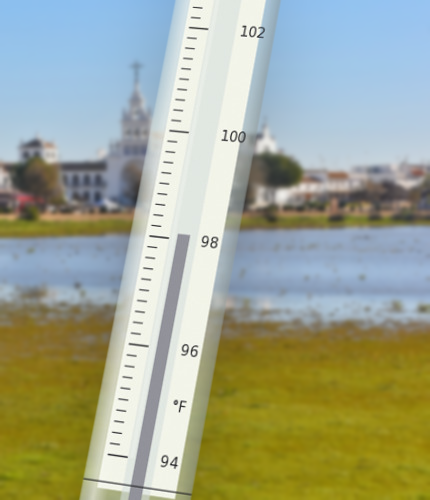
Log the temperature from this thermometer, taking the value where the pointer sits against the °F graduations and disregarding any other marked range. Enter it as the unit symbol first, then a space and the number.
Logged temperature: °F 98.1
